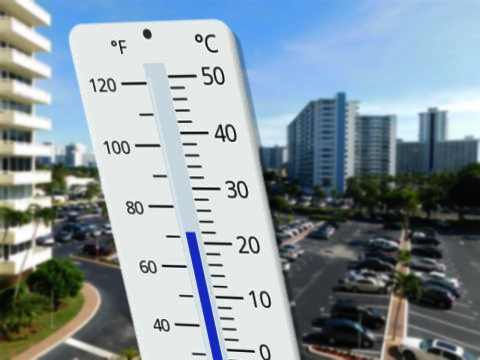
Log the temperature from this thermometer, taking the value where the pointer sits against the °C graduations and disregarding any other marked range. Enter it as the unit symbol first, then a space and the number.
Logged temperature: °C 22
